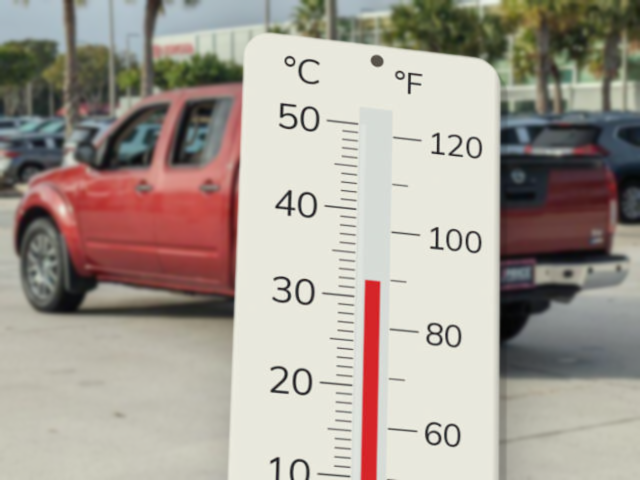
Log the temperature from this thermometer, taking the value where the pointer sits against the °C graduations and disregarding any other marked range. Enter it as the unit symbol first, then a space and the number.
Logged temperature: °C 32
